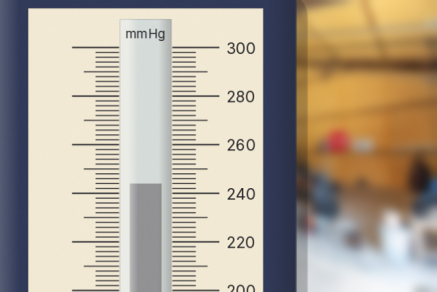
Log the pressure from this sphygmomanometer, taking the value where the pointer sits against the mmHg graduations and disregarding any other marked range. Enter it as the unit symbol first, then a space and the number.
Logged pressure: mmHg 244
